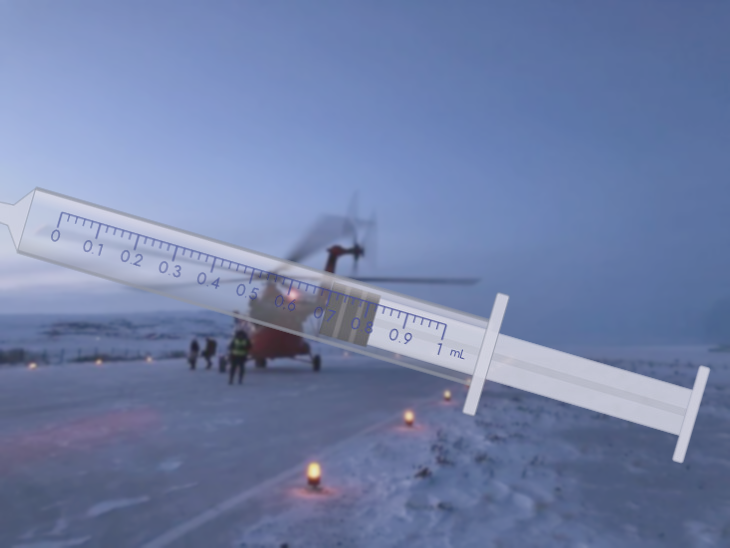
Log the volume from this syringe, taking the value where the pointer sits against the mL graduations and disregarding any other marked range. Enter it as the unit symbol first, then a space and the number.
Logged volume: mL 0.7
